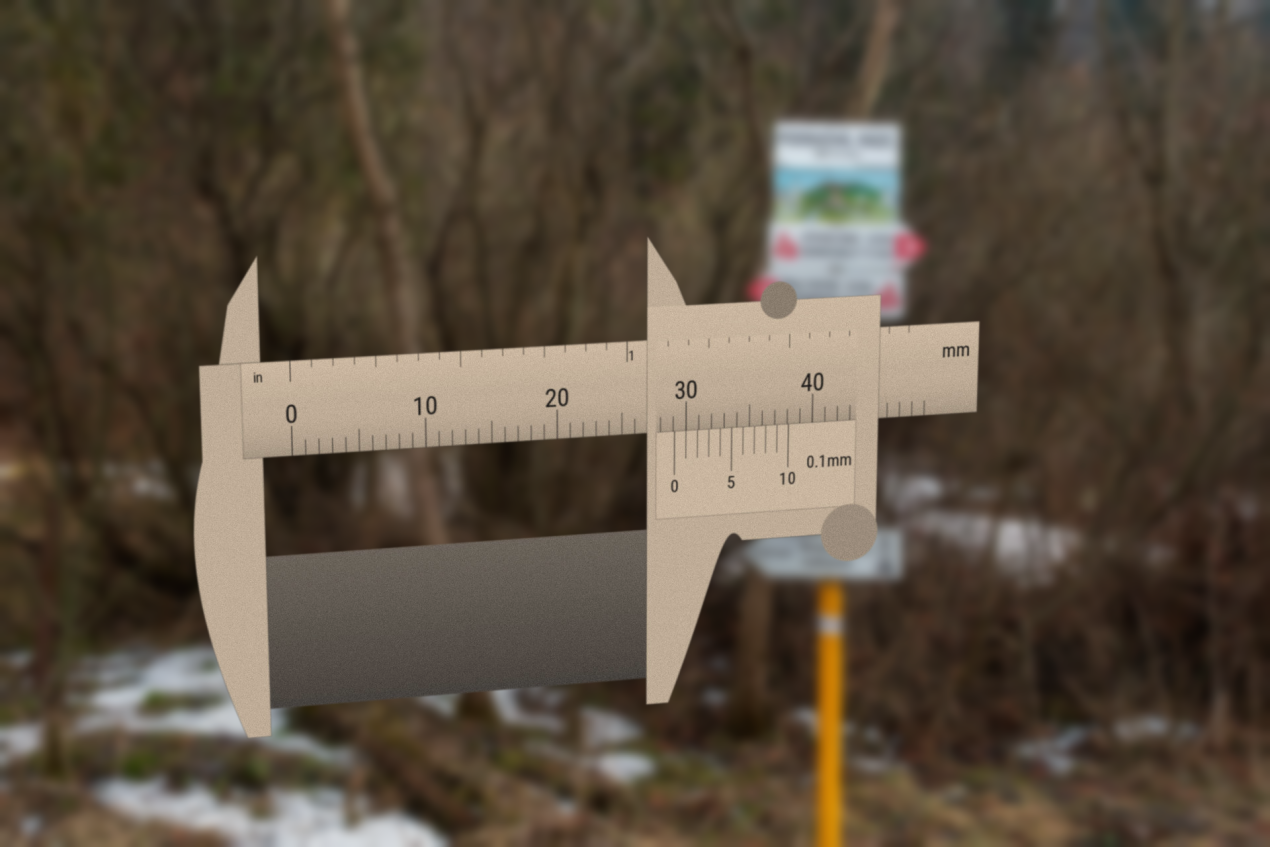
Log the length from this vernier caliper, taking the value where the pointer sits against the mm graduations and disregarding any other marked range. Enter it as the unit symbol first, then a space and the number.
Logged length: mm 29.1
